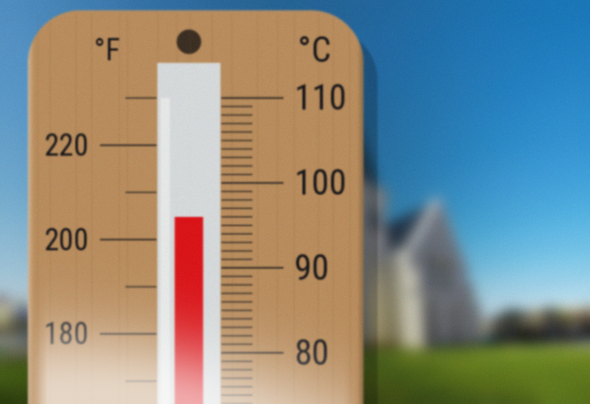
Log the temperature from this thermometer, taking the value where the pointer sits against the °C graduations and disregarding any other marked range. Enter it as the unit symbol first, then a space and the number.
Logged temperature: °C 96
